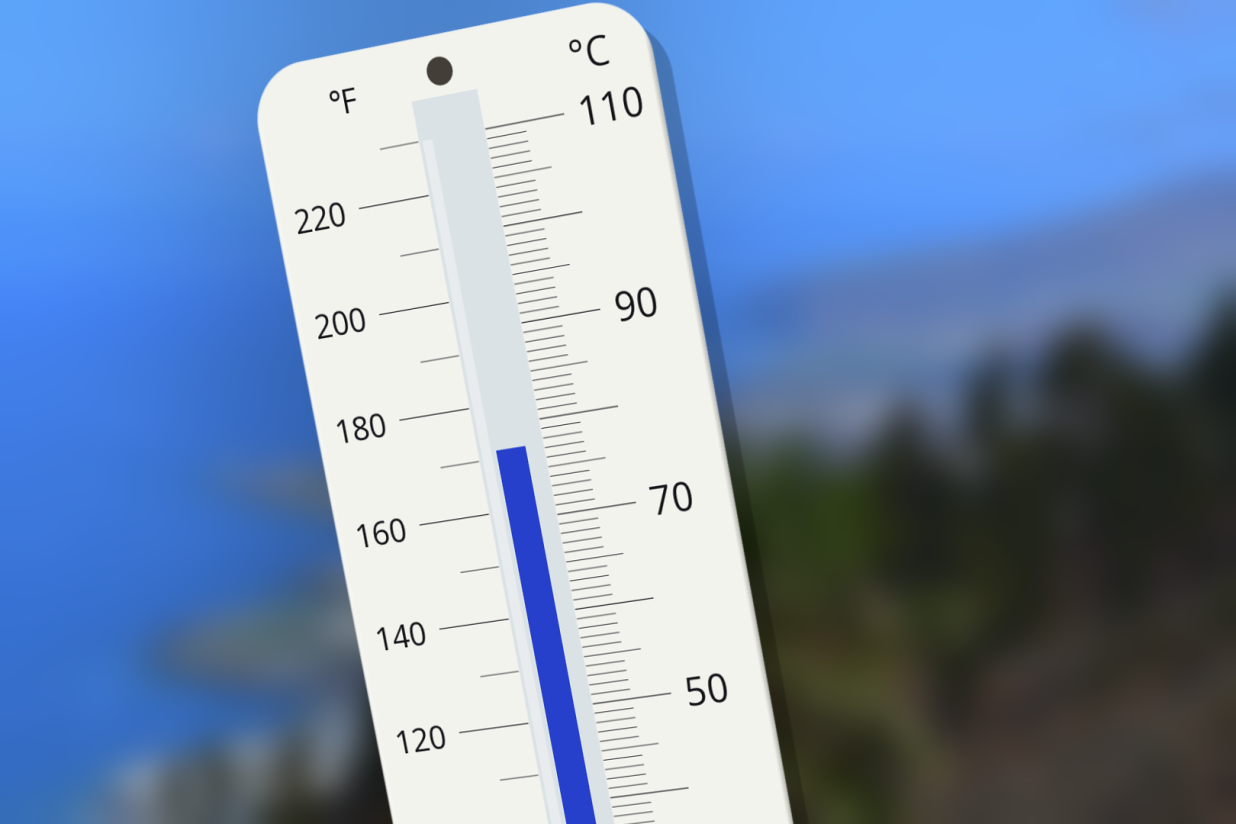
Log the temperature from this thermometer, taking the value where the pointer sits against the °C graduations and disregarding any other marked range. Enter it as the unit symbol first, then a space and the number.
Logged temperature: °C 77.5
